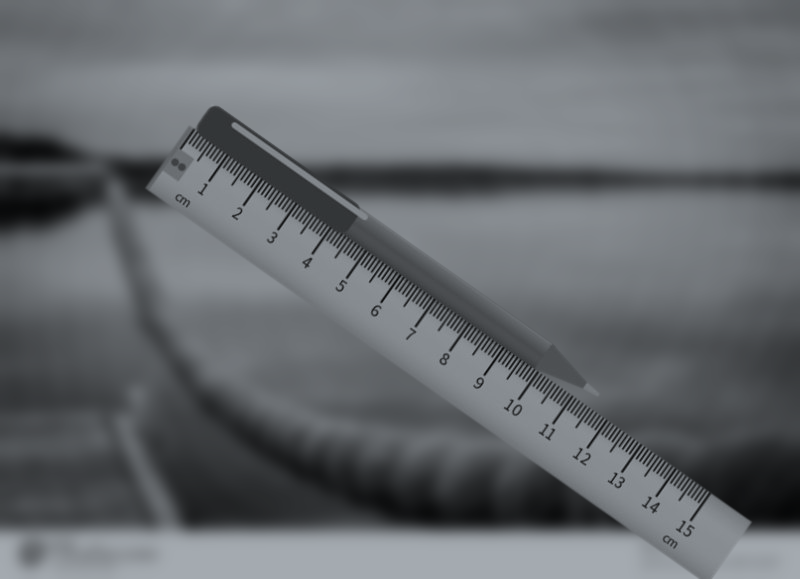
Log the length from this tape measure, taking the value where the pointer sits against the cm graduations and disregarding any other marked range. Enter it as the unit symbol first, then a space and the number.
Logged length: cm 11.5
